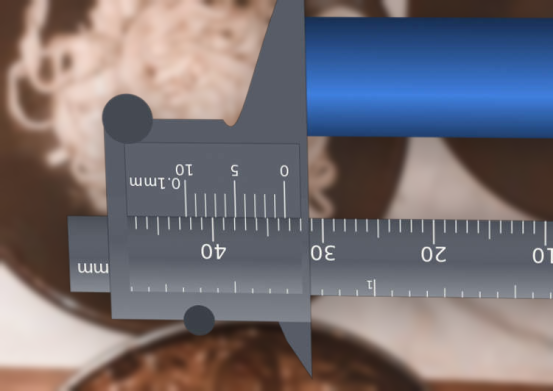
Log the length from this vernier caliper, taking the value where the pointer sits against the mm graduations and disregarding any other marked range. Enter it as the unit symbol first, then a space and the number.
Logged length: mm 33.4
